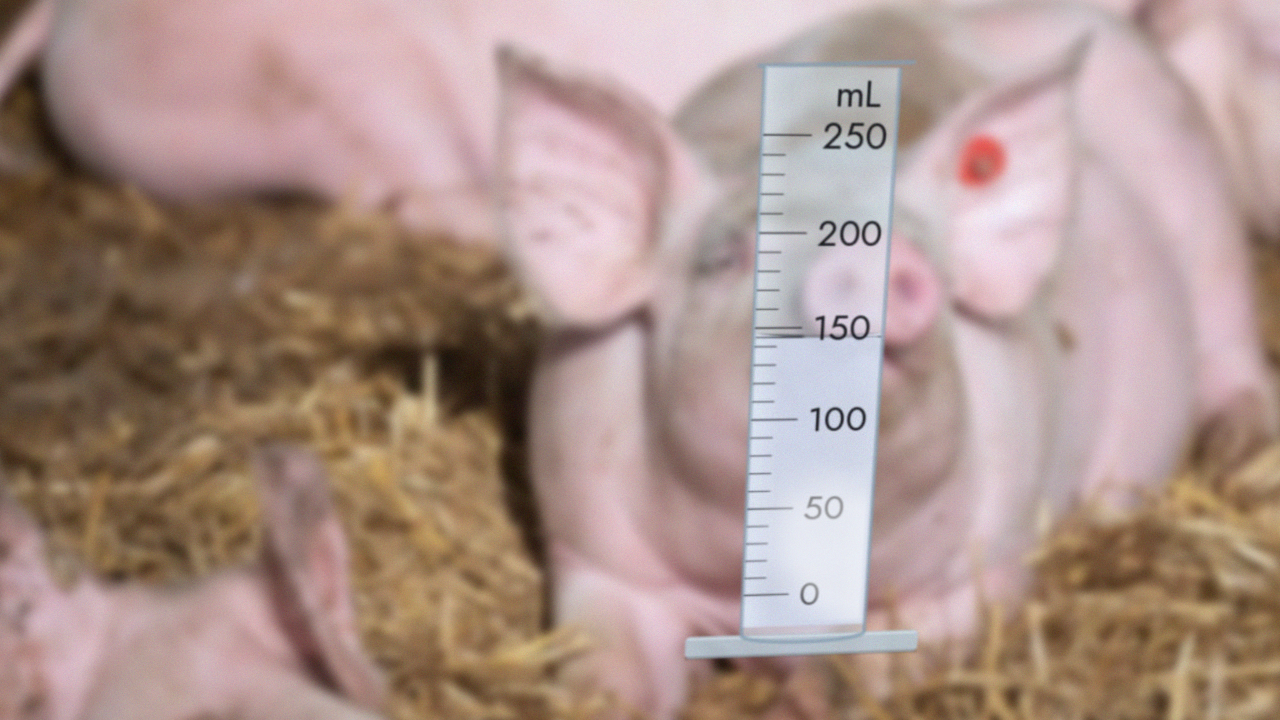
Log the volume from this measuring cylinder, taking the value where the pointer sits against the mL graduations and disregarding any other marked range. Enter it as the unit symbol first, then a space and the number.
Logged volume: mL 145
